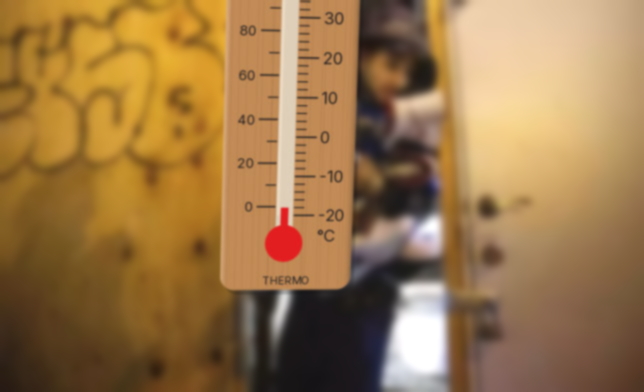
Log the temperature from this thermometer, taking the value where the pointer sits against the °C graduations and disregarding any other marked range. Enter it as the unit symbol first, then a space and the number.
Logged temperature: °C -18
